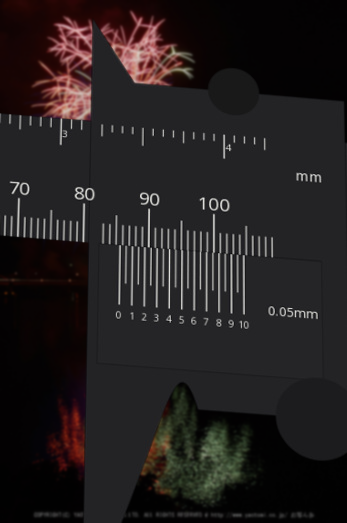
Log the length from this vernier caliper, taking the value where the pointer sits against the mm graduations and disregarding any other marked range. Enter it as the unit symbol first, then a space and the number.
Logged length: mm 85.6
